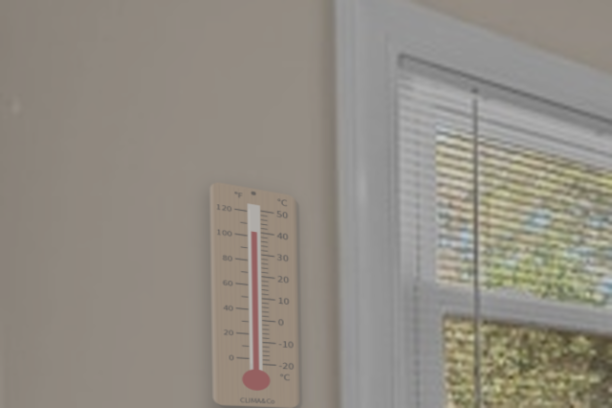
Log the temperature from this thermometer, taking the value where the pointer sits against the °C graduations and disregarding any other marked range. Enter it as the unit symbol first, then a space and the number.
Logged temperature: °C 40
